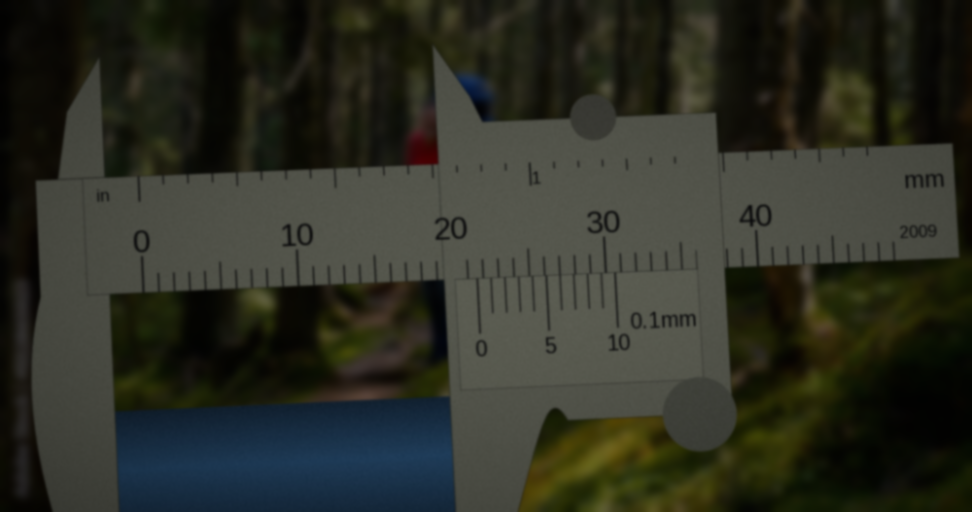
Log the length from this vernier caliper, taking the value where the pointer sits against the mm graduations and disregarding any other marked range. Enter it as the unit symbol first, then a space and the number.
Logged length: mm 21.6
